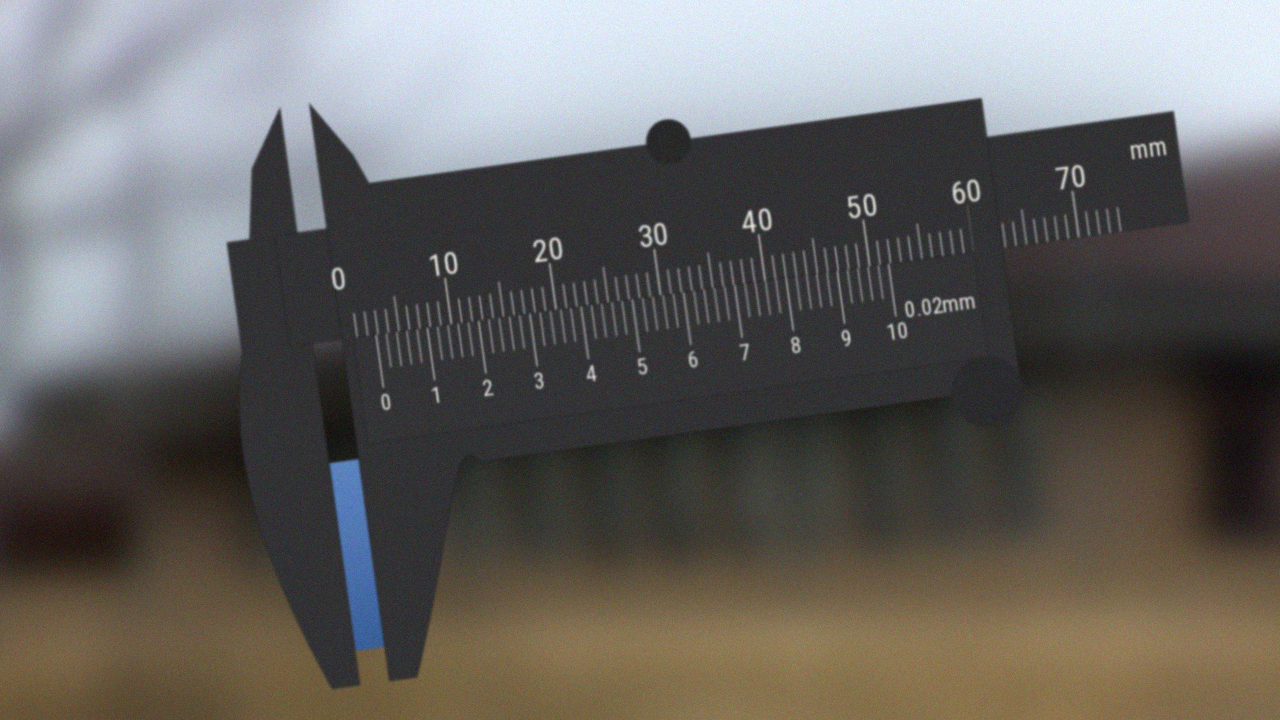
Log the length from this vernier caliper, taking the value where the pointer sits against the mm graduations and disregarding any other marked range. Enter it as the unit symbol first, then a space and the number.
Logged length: mm 2.8
